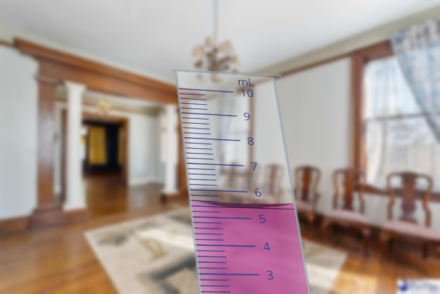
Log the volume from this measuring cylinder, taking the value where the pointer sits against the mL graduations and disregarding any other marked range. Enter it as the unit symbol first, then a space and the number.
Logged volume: mL 5.4
